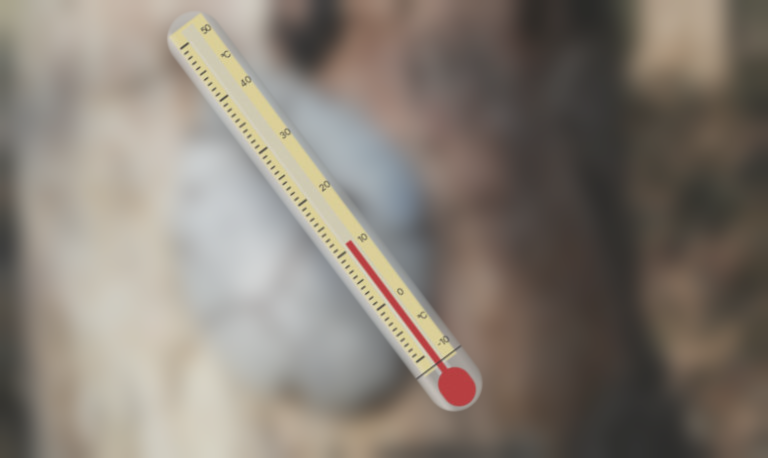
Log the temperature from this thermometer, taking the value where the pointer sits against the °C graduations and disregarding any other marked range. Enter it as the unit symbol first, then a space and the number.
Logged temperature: °C 11
